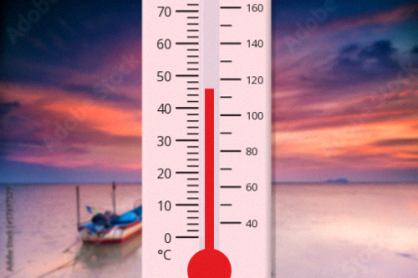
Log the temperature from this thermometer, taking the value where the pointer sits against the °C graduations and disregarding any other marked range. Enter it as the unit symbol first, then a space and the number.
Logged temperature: °C 46
